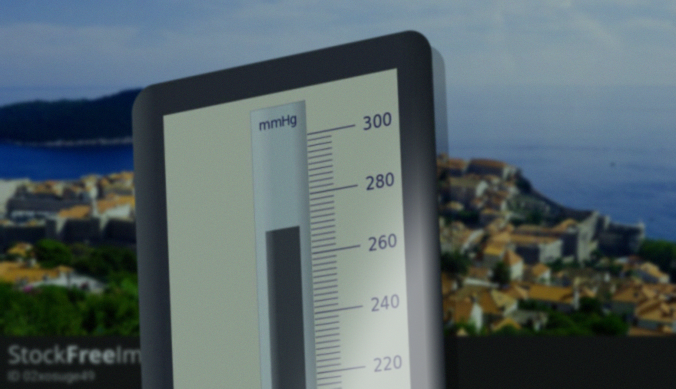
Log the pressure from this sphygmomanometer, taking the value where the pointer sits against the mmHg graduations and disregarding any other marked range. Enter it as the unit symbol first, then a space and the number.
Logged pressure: mmHg 270
